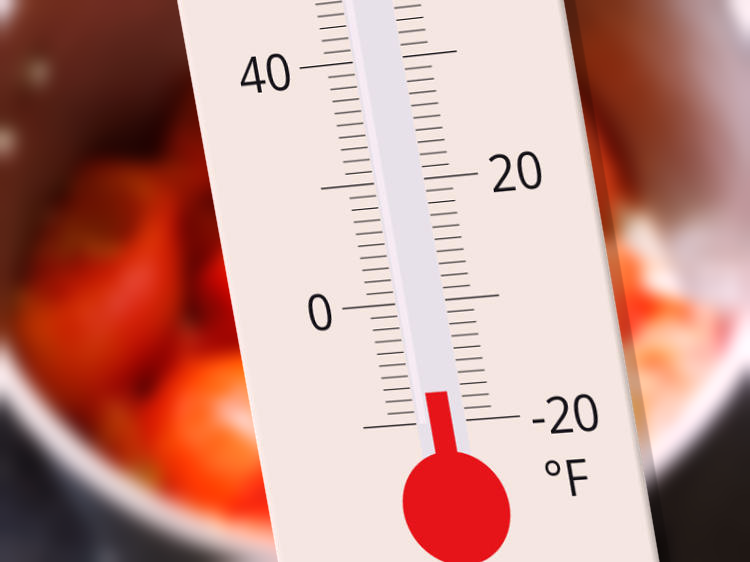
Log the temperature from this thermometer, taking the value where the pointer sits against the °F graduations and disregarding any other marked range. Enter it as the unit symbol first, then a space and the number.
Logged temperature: °F -15
